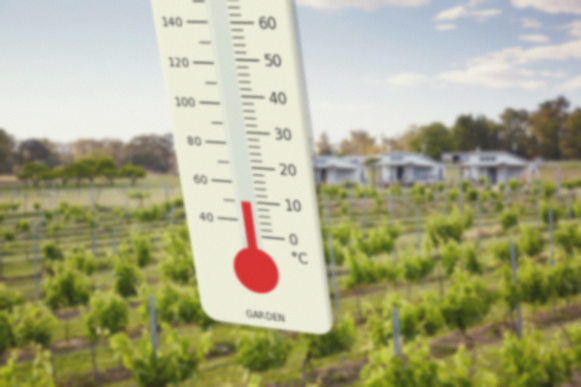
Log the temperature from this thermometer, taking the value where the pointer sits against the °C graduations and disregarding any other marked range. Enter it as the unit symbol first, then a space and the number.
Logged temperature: °C 10
